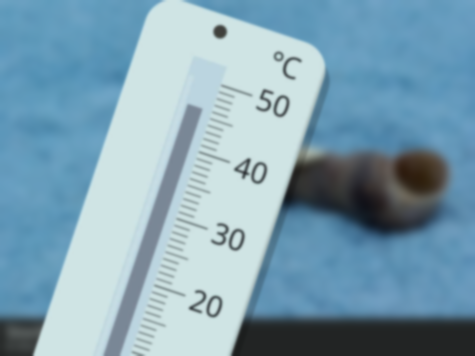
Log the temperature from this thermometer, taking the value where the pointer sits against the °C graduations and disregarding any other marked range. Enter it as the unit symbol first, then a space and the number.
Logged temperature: °C 46
